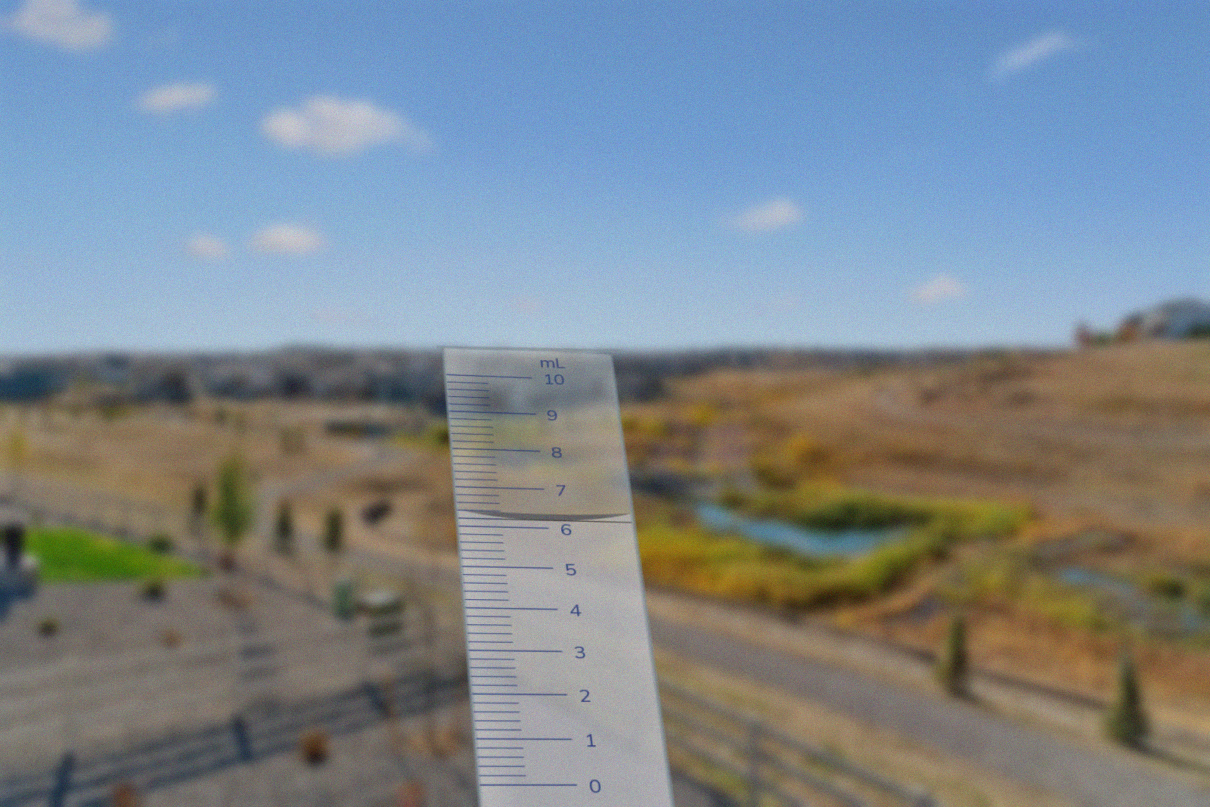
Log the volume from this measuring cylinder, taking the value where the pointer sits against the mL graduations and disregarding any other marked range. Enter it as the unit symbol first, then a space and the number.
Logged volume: mL 6.2
